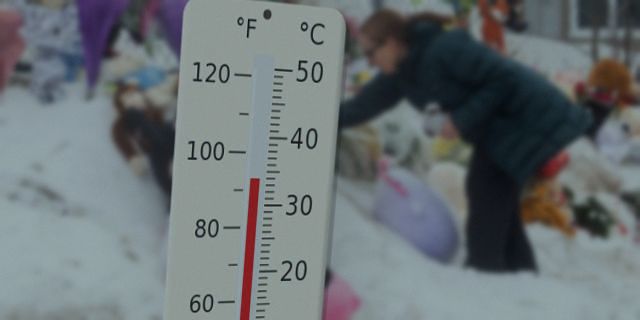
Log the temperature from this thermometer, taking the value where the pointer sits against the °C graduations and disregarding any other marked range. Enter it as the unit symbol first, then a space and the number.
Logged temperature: °C 34
